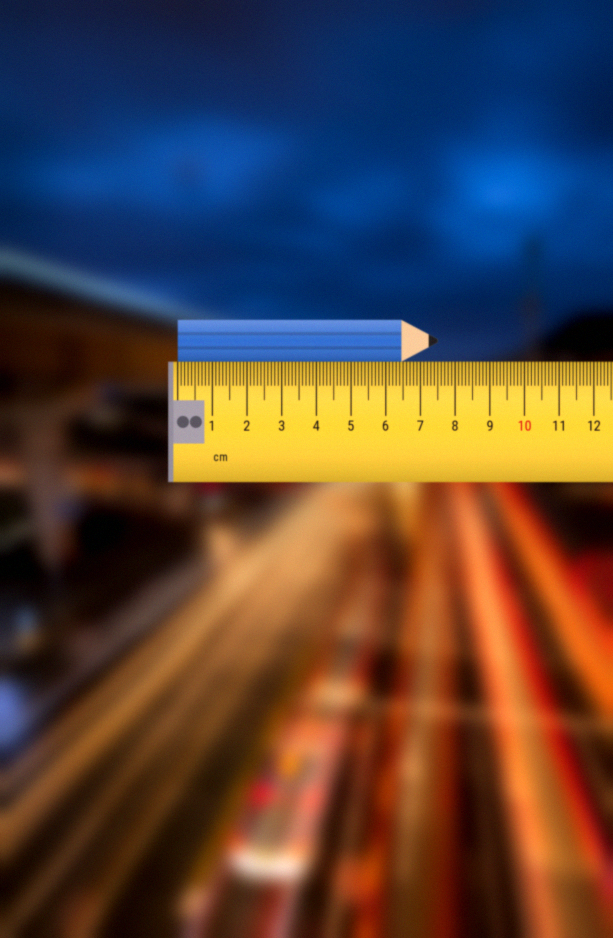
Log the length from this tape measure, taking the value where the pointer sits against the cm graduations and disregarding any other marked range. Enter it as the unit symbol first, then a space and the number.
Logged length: cm 7.5
